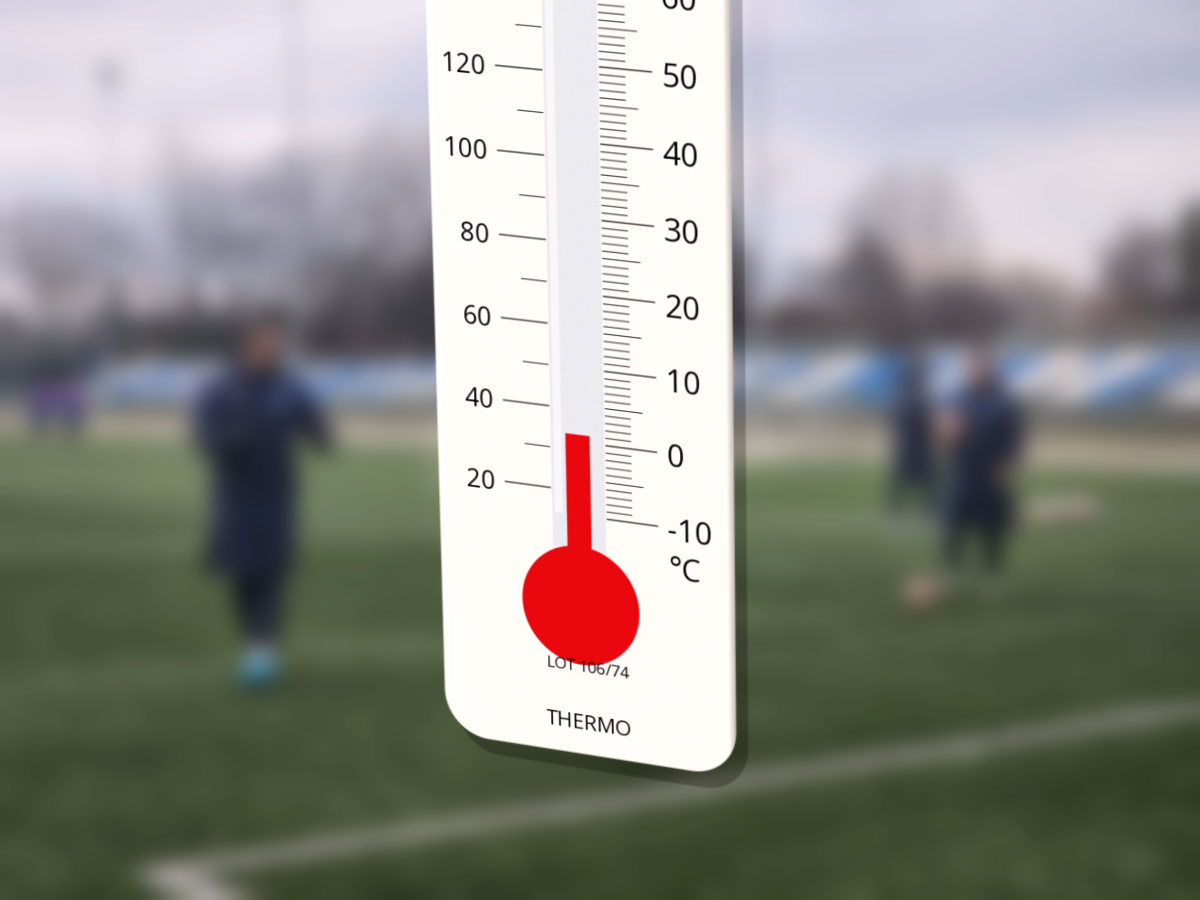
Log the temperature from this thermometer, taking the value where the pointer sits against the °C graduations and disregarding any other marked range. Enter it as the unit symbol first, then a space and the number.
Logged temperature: °C 1
